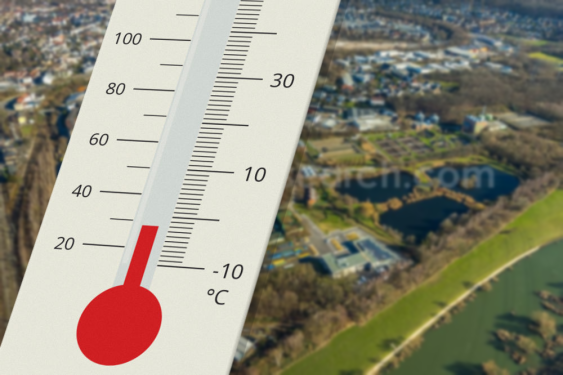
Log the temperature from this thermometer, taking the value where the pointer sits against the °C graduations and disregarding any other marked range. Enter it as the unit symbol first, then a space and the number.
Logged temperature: °C -2
